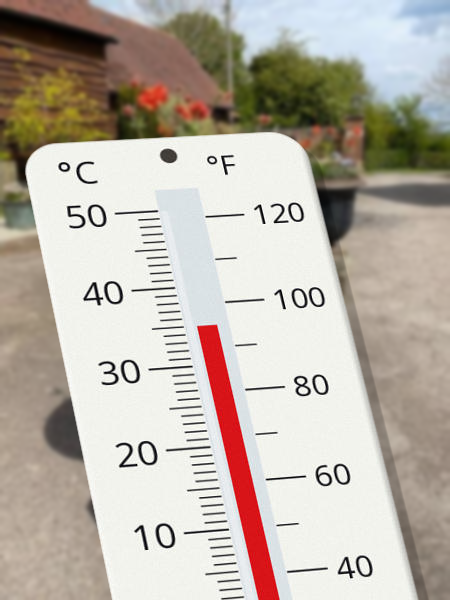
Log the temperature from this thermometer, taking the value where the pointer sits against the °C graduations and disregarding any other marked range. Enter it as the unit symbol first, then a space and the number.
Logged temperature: °C 35
